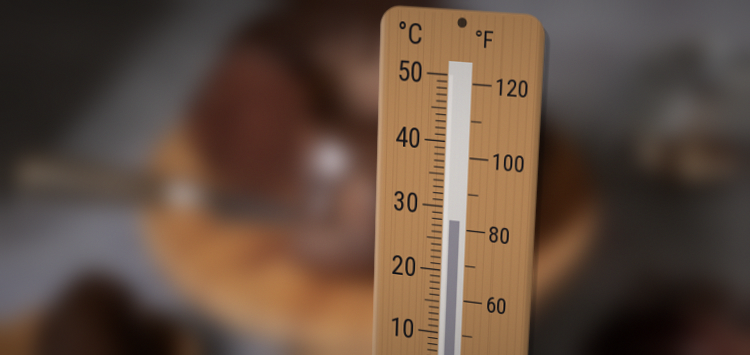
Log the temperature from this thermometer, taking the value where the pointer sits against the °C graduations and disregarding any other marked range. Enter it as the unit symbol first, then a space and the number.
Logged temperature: °C 28
